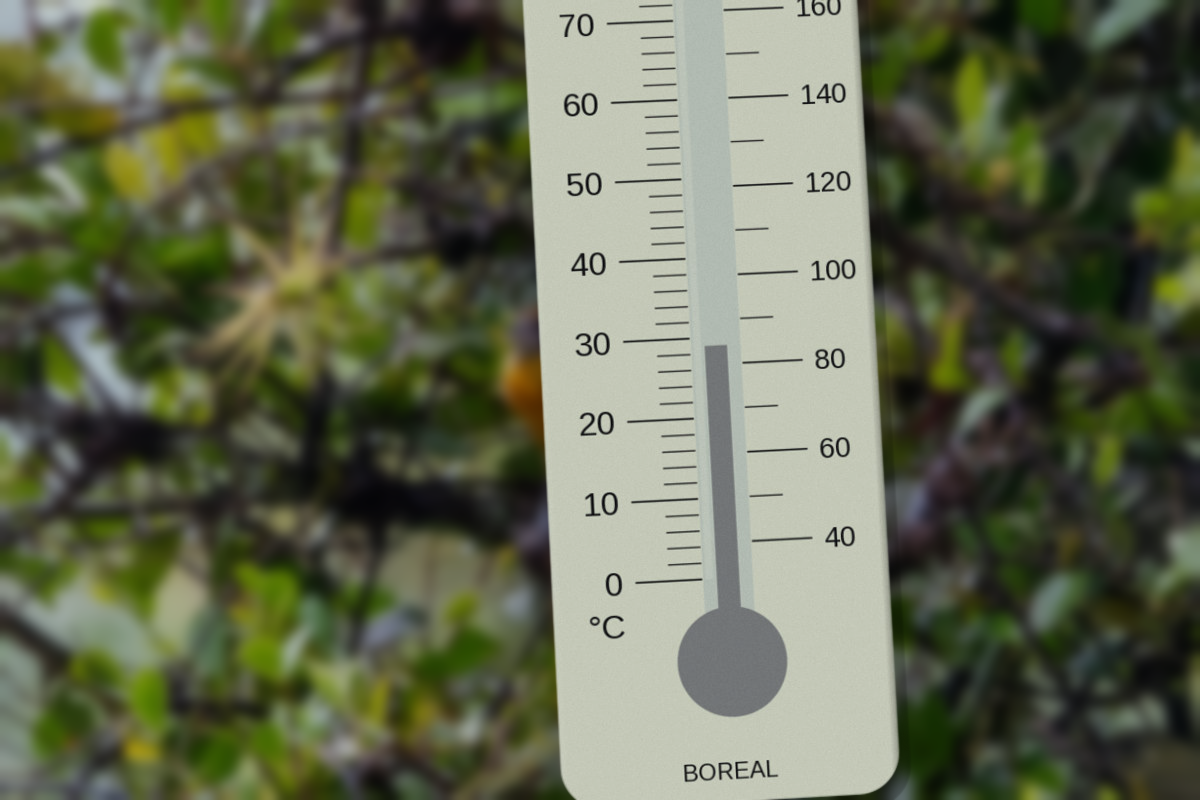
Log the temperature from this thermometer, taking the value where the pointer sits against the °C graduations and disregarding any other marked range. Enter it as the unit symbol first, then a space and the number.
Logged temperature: °C 29
